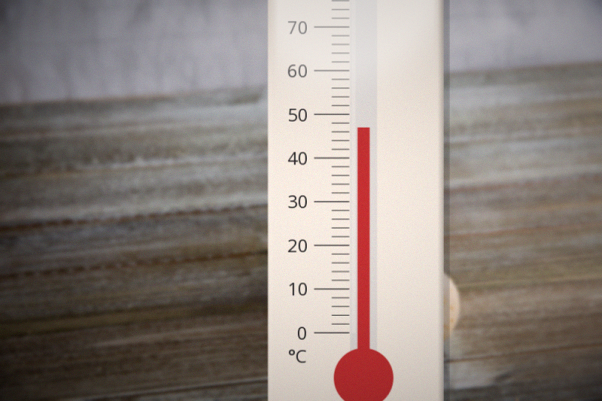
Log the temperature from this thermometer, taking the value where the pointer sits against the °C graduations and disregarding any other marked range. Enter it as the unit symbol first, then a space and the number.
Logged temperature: °C 47
